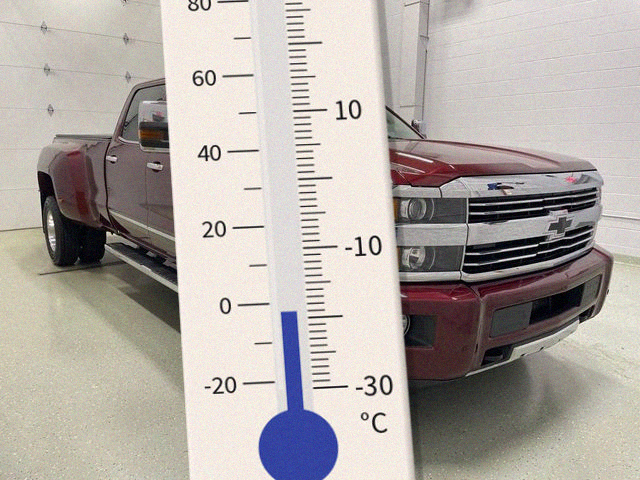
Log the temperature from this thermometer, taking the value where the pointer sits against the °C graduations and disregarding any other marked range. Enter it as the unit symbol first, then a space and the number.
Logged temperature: °C -19
